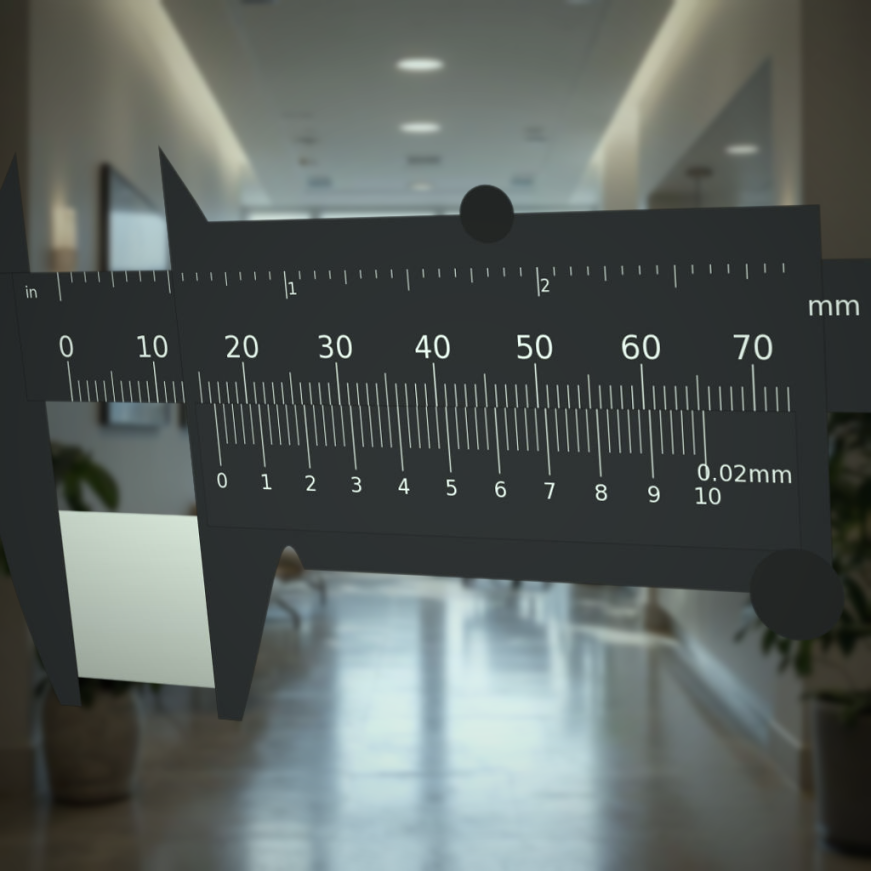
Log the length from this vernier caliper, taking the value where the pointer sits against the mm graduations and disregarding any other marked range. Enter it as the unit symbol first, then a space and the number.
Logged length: mm 16.4
